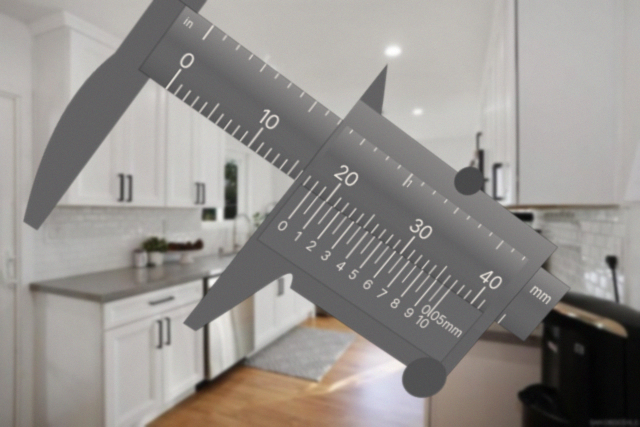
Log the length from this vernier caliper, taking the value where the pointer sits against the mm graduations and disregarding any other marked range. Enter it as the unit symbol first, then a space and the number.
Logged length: mm 18.0
